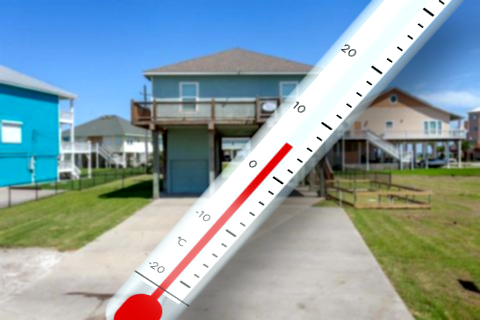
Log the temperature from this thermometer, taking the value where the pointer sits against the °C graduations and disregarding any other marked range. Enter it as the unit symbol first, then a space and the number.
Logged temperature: °C 5
